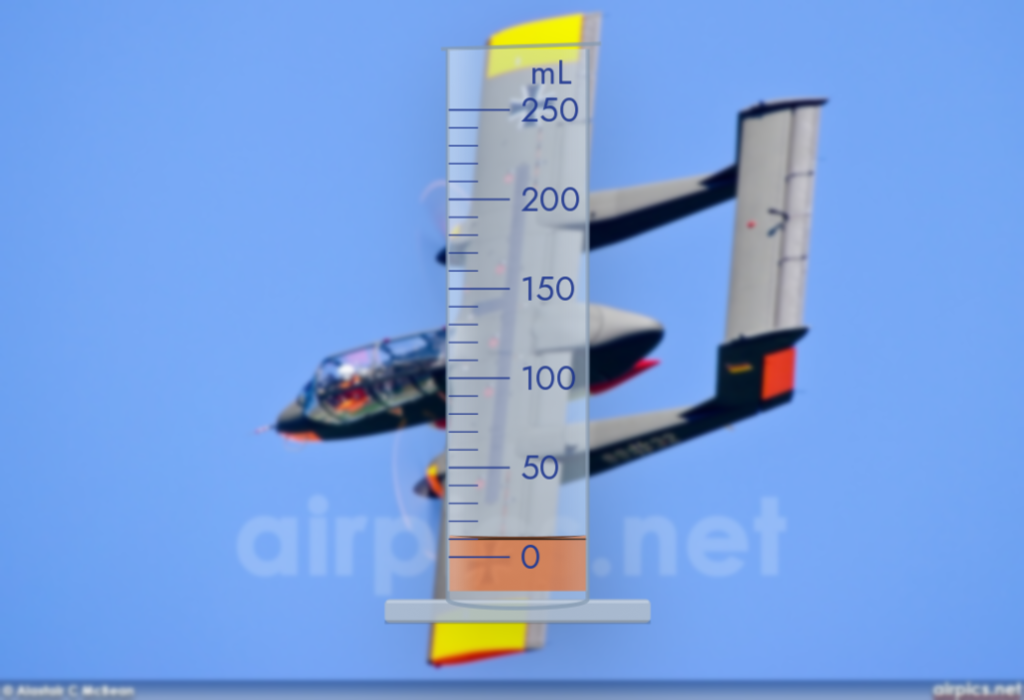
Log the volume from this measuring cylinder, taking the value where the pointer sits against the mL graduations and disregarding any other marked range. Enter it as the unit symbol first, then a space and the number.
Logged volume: mL 10
